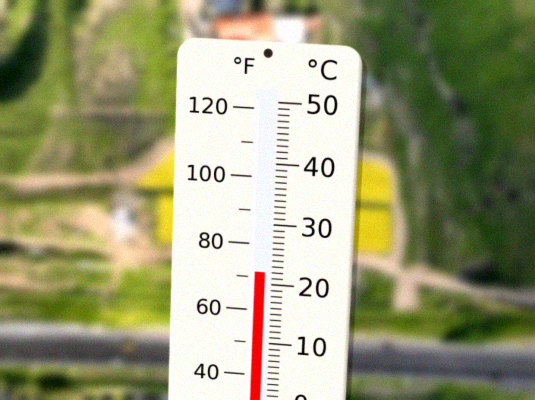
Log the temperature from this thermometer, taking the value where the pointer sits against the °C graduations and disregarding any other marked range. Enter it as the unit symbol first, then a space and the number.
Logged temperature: °C 22
